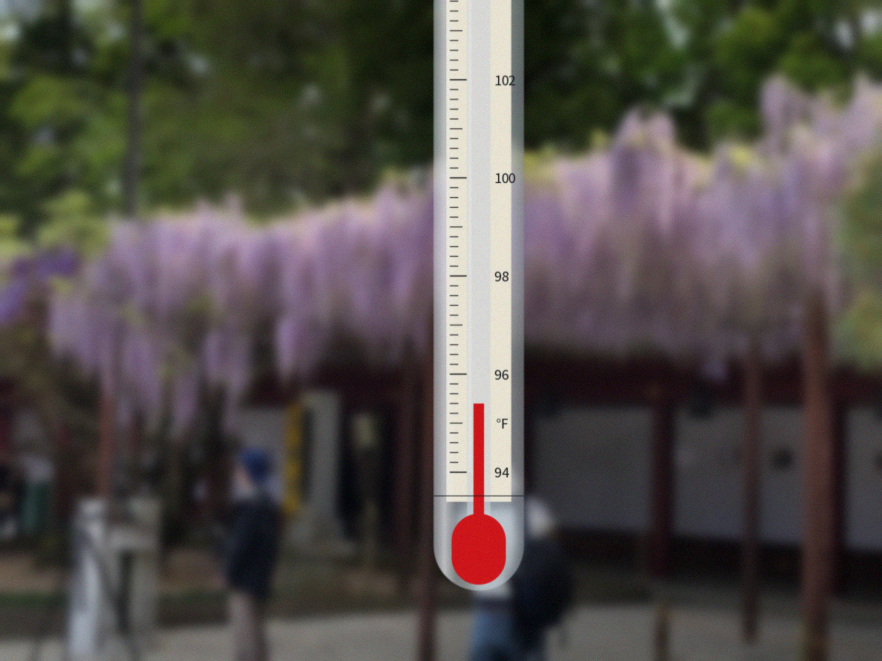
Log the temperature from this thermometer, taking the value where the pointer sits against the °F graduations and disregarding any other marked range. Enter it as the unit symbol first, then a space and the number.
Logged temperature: °F 95.4
